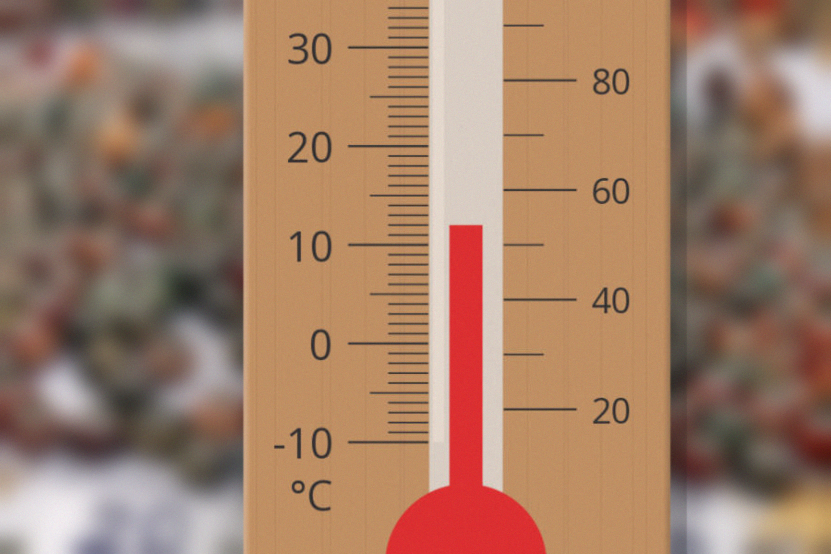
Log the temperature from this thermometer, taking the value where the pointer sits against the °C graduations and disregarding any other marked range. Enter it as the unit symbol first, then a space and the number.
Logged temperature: °C 12
